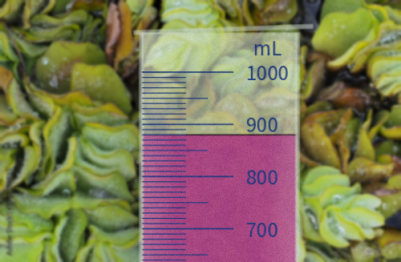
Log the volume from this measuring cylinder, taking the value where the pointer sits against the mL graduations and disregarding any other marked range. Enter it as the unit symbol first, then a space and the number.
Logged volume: mL 880
